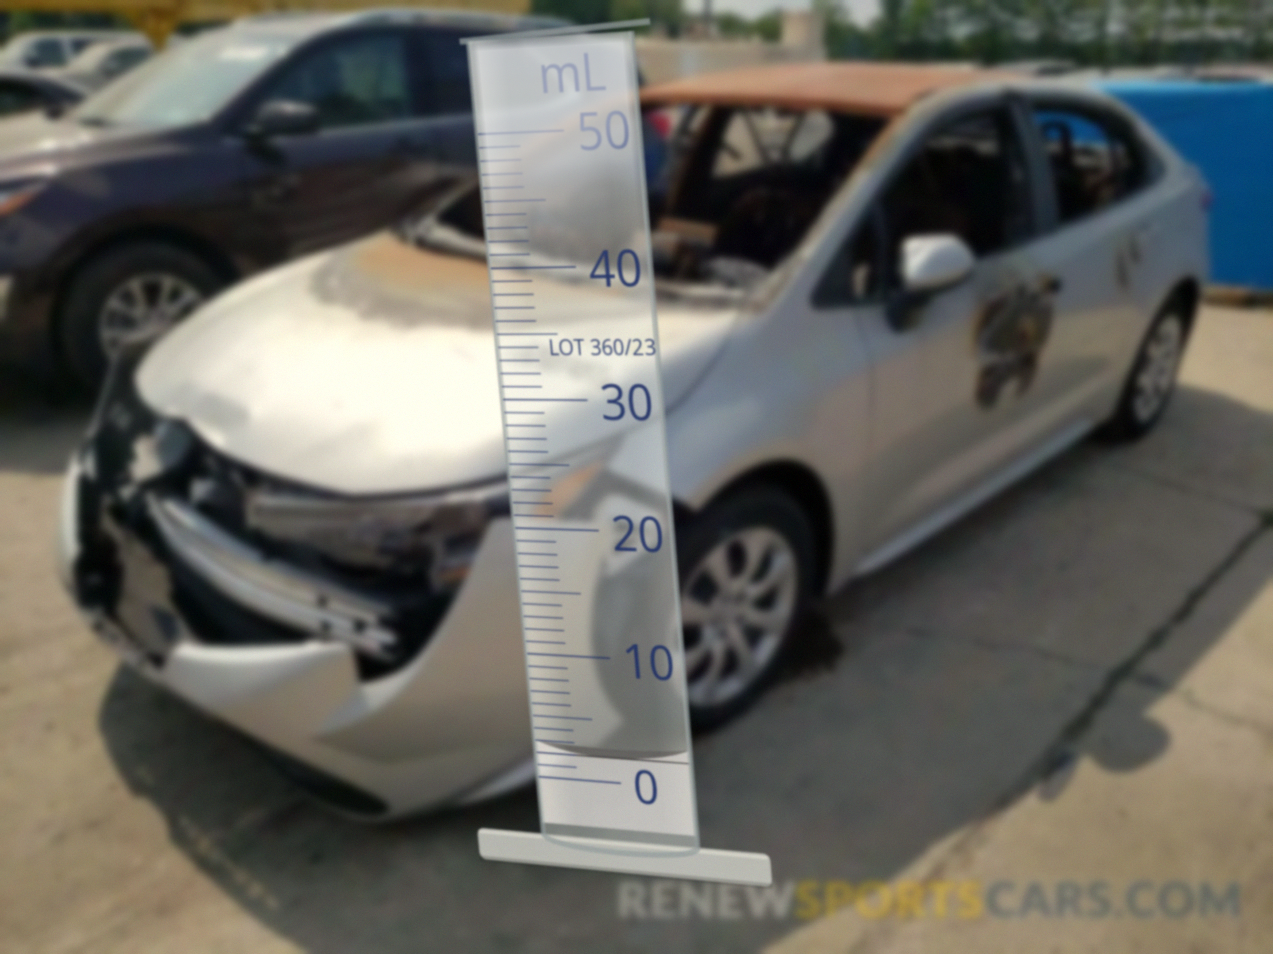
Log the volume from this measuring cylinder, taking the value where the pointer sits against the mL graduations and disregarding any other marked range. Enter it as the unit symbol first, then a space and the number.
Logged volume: mL 2
